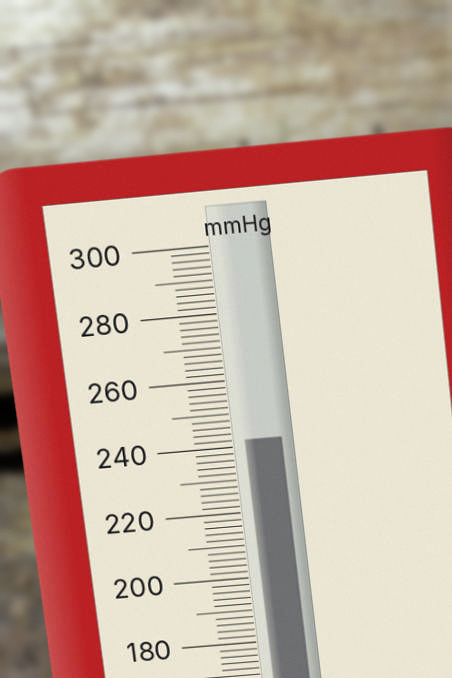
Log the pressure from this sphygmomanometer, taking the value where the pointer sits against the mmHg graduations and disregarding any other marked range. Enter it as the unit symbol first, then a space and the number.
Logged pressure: mmHg 242
